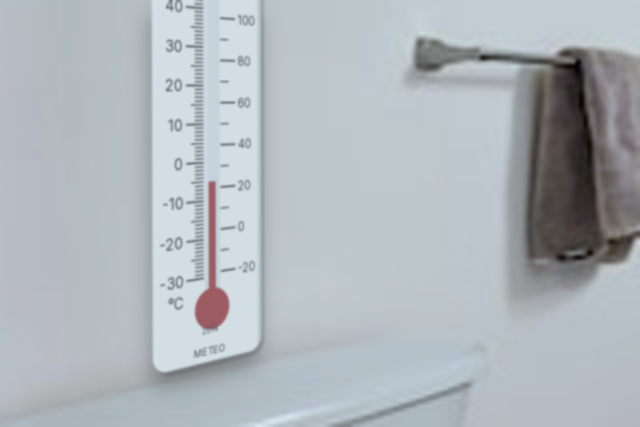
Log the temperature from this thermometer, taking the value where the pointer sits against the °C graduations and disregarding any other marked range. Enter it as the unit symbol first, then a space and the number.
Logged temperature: °C -5
